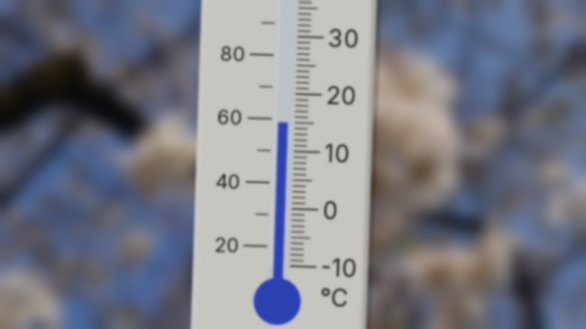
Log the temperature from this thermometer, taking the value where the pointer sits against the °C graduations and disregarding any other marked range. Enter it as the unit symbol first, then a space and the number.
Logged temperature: °C 15
